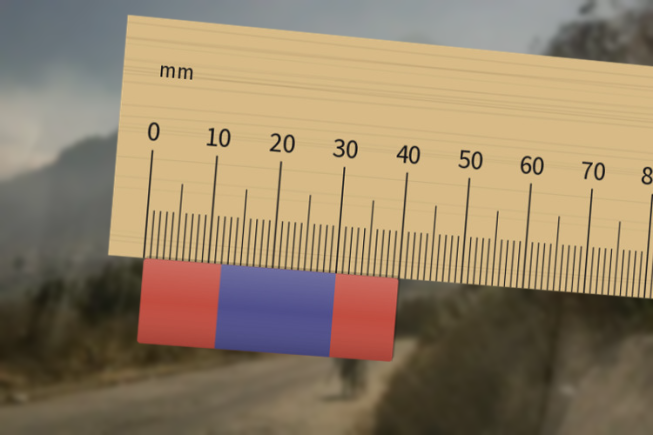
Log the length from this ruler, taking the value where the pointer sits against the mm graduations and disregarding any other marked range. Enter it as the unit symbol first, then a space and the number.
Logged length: mm 40
